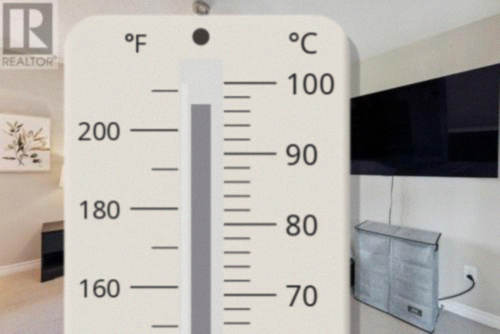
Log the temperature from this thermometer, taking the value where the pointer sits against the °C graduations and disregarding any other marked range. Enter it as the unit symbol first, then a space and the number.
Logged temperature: °C 97
